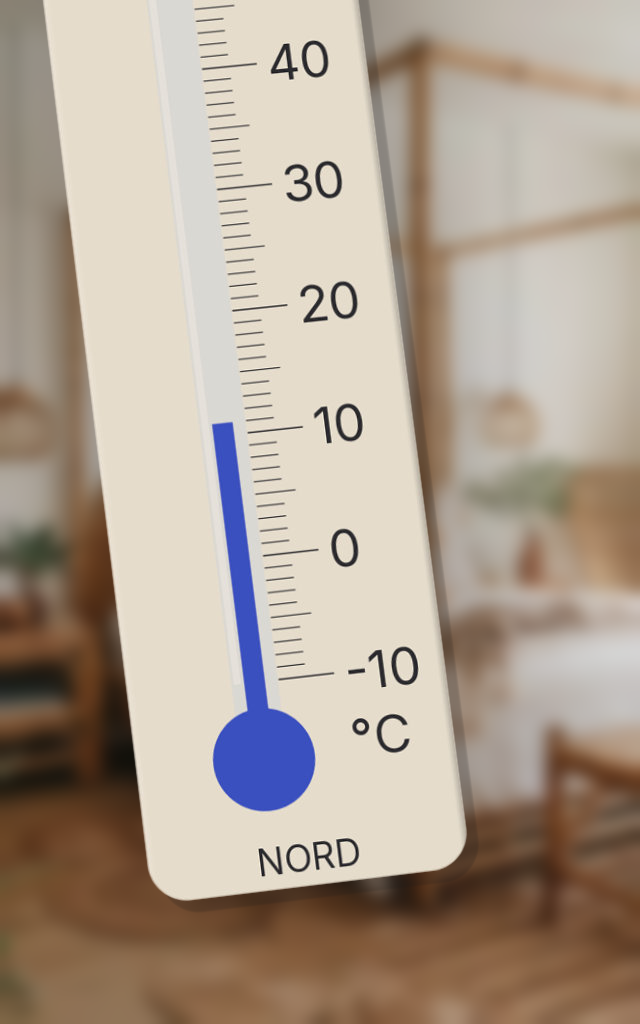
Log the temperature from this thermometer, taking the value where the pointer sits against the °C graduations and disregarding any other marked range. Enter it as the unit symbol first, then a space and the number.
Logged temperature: °C 11
